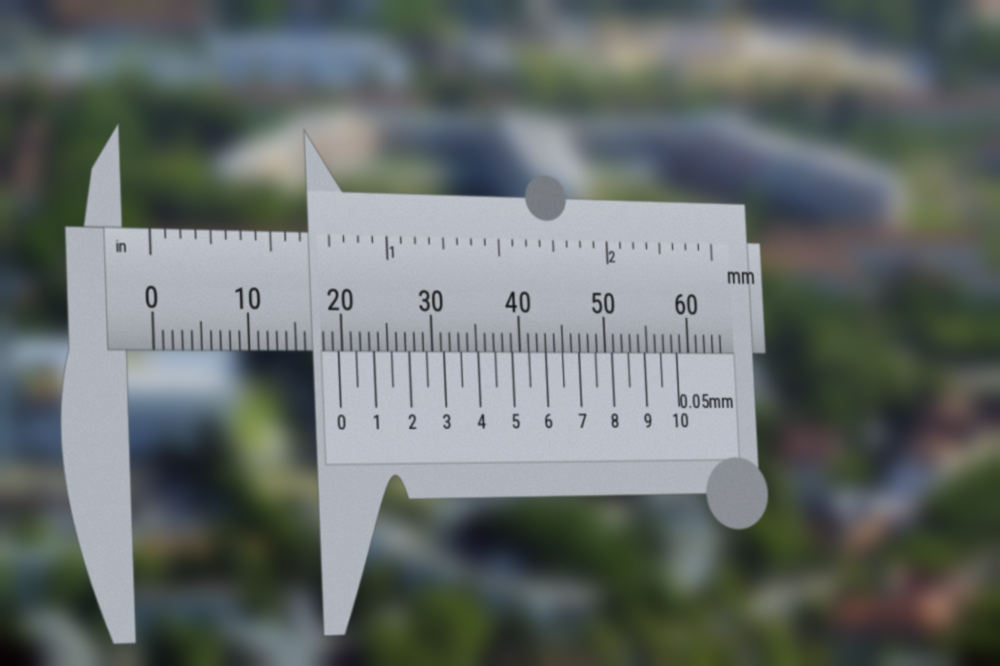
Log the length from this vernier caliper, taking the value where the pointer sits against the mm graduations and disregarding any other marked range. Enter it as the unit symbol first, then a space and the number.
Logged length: mm 19.6
